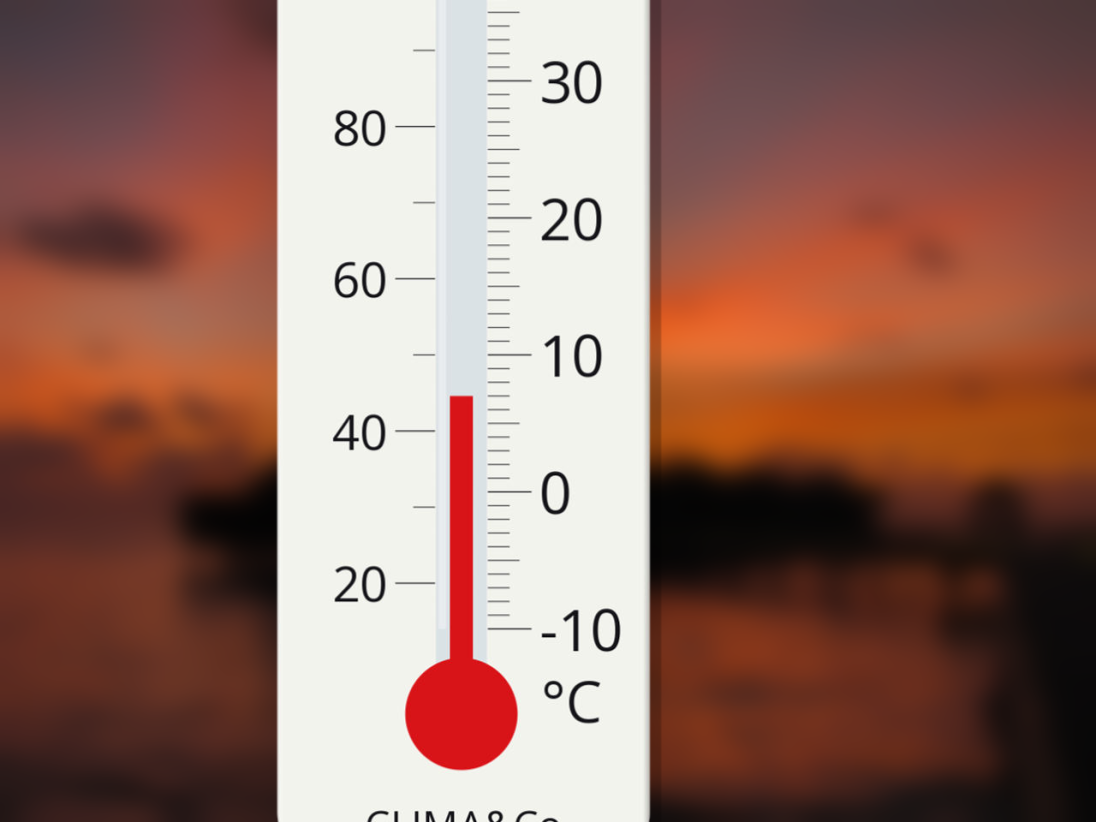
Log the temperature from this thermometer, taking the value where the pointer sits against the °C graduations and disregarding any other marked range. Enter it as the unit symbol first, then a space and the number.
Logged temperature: °C 7
